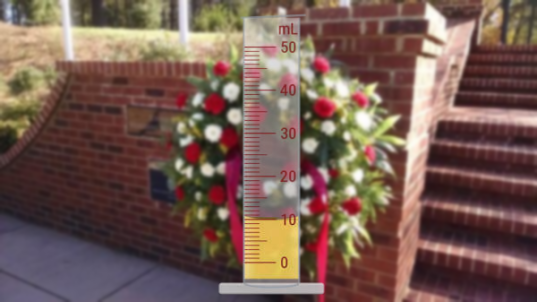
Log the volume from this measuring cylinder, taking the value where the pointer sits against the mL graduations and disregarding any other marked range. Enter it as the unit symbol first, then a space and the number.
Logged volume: mL 10
